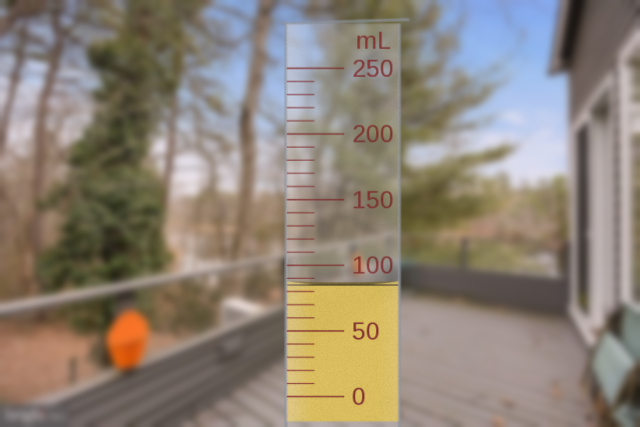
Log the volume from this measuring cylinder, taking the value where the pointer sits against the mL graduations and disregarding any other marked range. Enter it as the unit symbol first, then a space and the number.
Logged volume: mL 85
